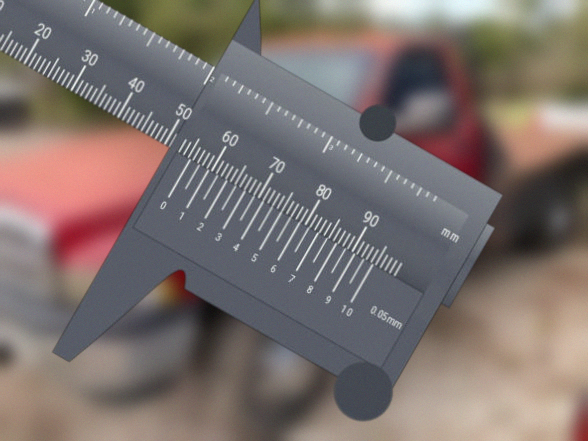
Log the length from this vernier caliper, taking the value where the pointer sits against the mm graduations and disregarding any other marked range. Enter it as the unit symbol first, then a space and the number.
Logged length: mm 55.5
